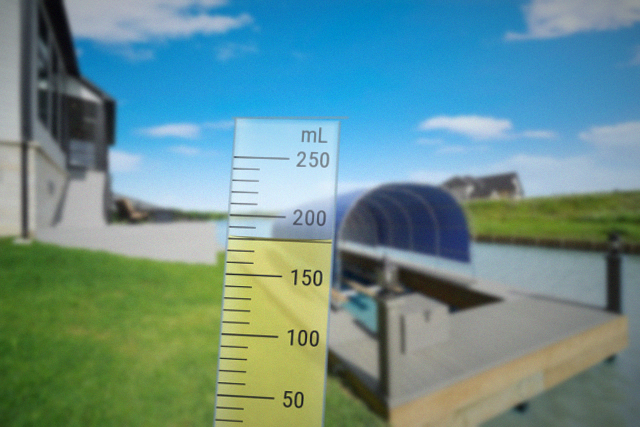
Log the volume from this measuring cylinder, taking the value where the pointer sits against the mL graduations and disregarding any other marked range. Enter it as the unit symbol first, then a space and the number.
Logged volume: mL 180
